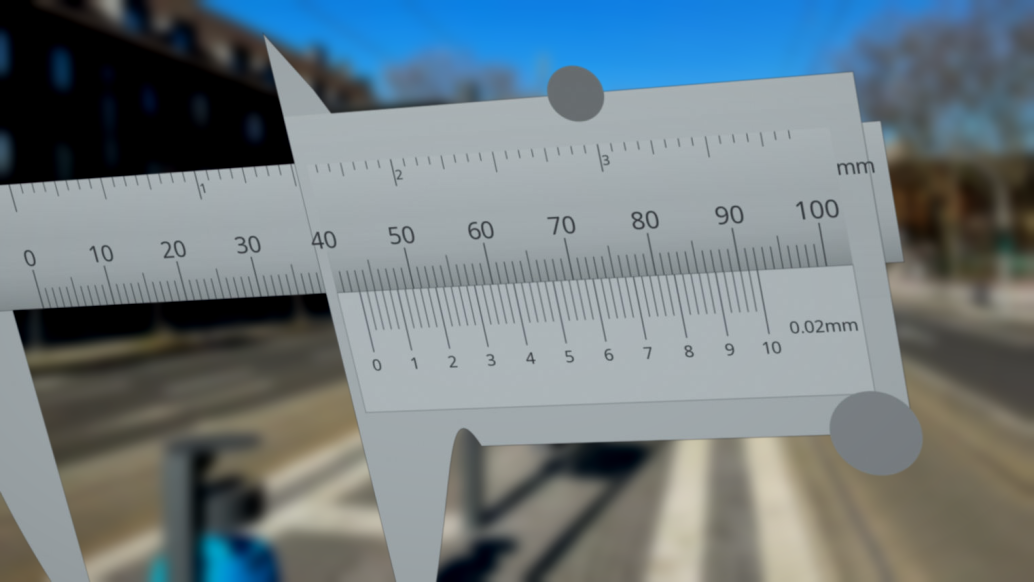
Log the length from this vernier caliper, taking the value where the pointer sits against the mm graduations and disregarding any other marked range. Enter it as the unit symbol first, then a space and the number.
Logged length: mm 43.0
